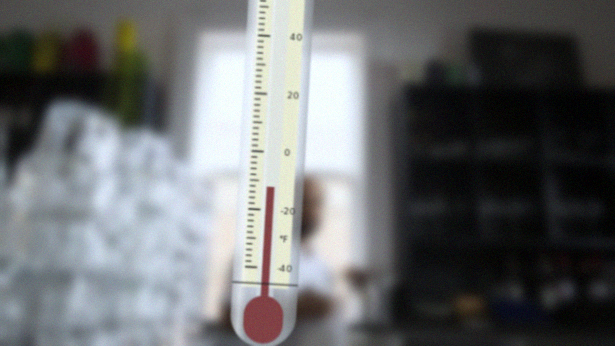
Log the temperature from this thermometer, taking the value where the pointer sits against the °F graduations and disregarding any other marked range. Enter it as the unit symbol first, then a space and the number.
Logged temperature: °F -12
